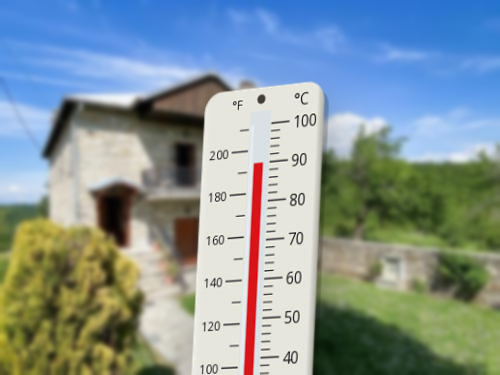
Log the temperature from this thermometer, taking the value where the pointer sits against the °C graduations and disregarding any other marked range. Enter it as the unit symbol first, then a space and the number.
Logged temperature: °C 90
